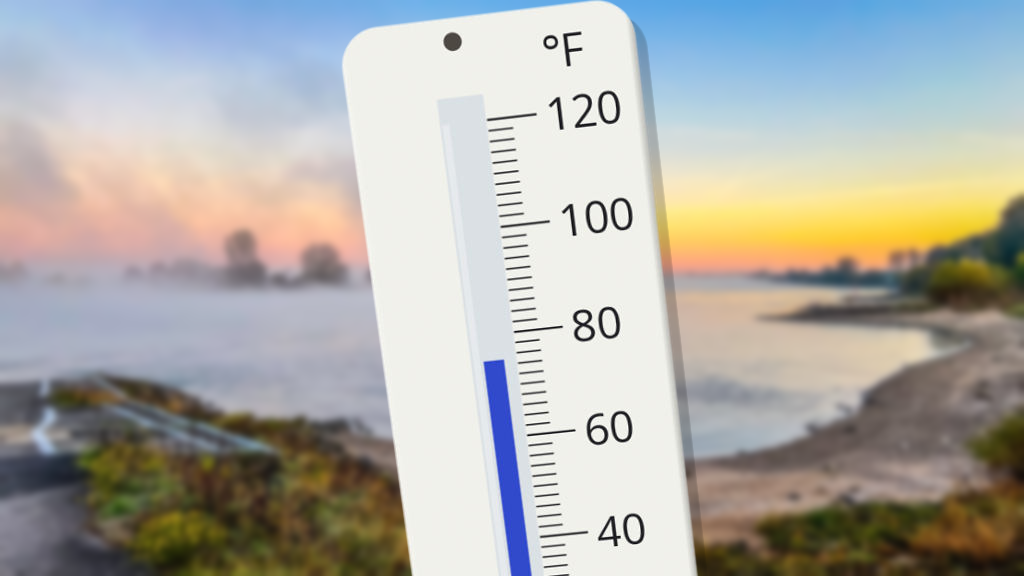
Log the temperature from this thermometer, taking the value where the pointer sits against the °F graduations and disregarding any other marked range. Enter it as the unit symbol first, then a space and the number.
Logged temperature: °F 75
